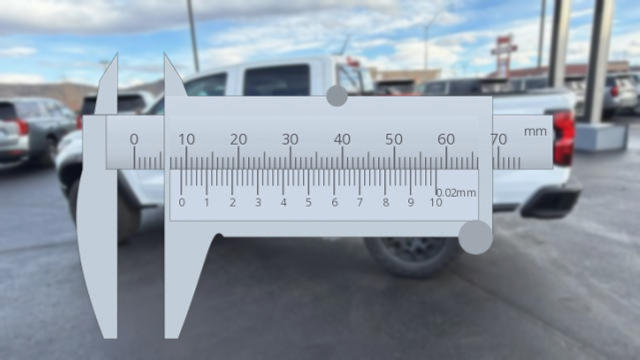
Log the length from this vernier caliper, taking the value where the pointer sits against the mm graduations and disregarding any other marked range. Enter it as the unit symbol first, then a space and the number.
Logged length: mm 9.0
